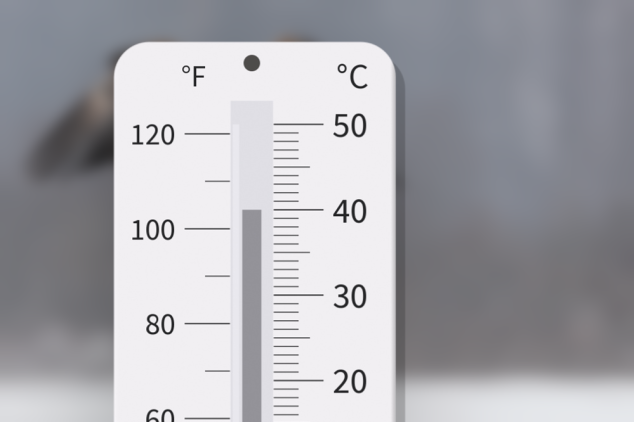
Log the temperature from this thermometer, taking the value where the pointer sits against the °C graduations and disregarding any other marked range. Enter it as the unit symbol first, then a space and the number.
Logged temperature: °C 40
